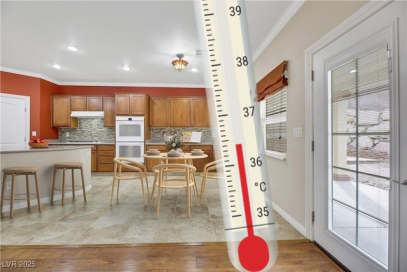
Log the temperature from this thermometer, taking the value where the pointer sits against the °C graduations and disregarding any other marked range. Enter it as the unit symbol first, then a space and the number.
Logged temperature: °C 36.4
